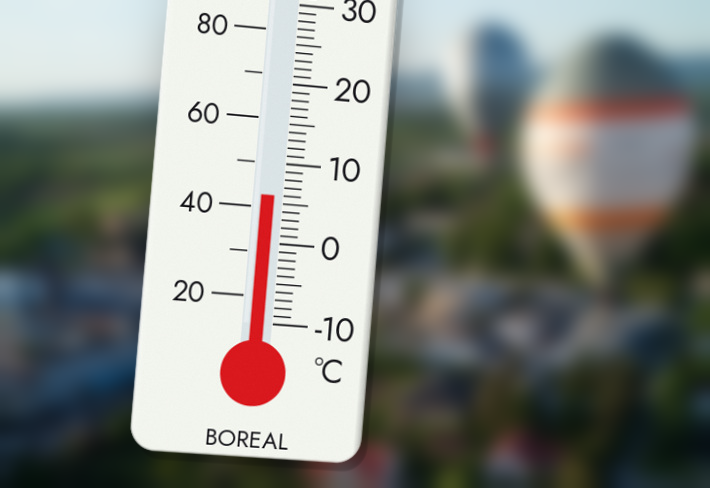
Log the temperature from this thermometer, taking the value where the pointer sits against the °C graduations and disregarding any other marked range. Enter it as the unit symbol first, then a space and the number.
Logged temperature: °C 6
